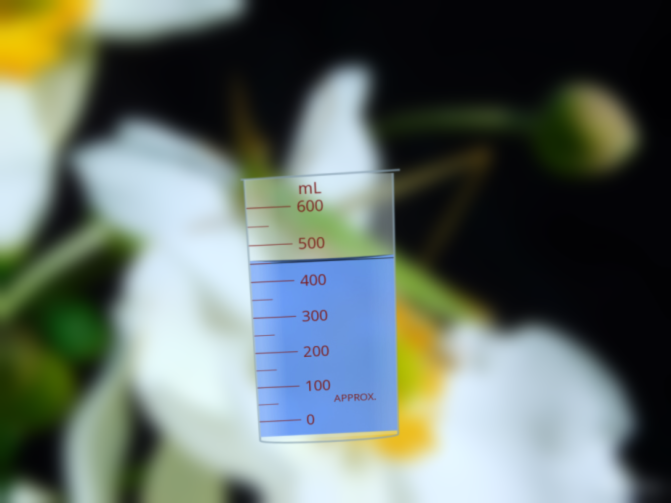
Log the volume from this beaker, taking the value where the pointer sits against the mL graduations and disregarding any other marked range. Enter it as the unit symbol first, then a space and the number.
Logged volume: mL 450
